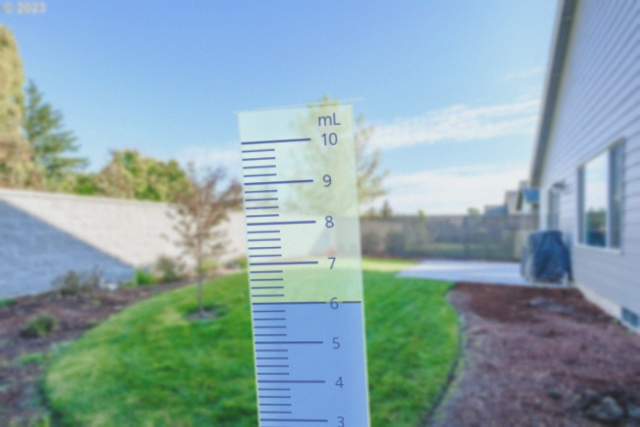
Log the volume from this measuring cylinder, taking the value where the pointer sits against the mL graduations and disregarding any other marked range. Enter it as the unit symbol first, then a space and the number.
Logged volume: mL 6
